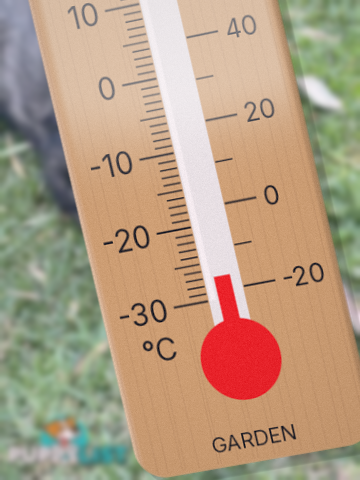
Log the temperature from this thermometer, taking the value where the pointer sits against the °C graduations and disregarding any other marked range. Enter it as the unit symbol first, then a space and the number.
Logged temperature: °C -27
